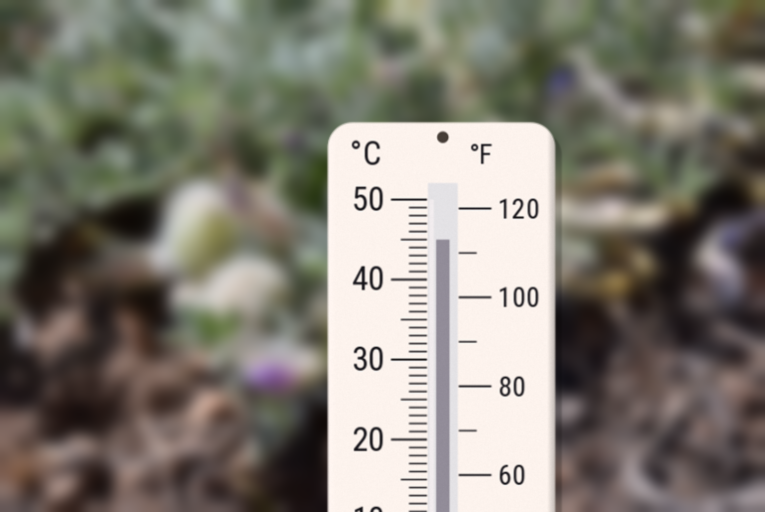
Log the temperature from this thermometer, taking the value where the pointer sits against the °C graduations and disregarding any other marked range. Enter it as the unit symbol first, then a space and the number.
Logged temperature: °C 45
